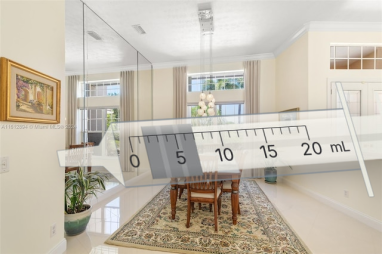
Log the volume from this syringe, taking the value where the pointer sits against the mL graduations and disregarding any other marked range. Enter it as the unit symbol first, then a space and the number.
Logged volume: mL 1.5
